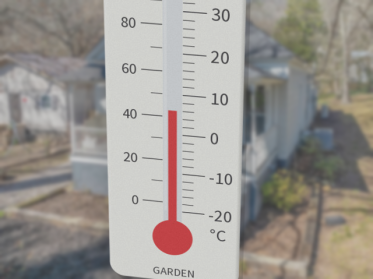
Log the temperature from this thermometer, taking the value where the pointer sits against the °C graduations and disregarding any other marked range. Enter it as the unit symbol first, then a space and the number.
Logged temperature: °C 6
